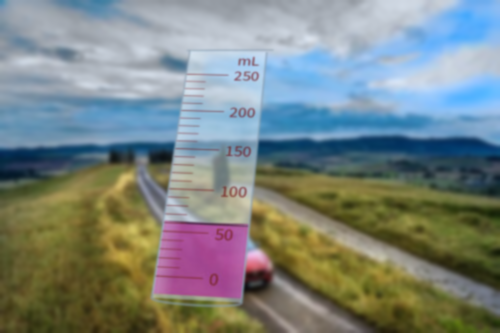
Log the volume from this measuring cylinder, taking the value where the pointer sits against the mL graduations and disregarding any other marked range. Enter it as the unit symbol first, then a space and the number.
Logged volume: mL 60
